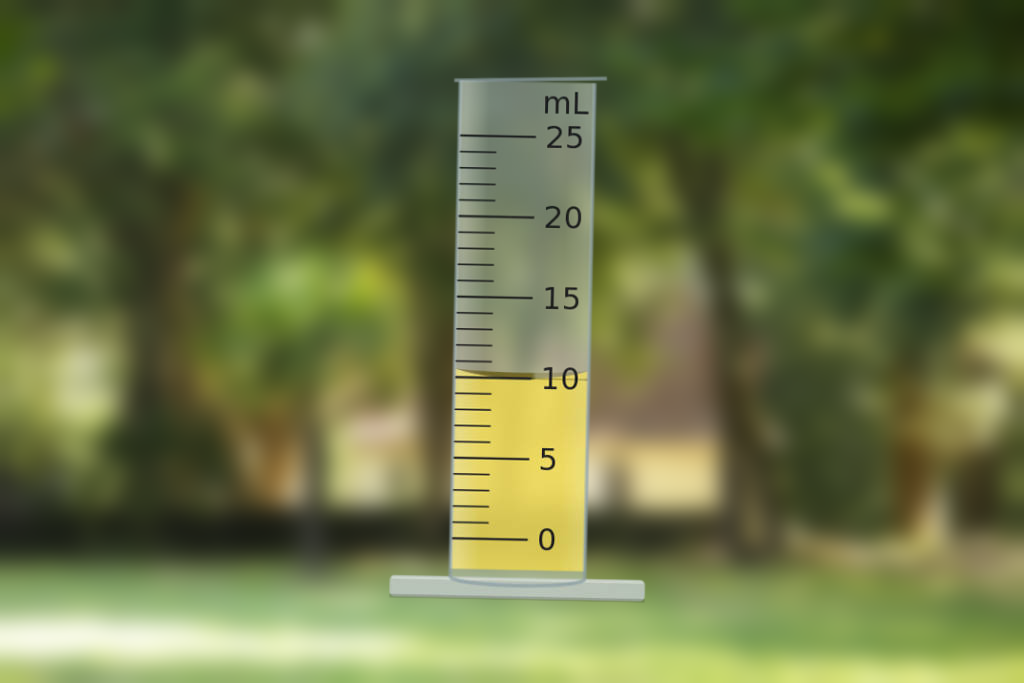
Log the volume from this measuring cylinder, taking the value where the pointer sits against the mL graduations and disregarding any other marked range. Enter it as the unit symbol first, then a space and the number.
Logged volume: mL 10
